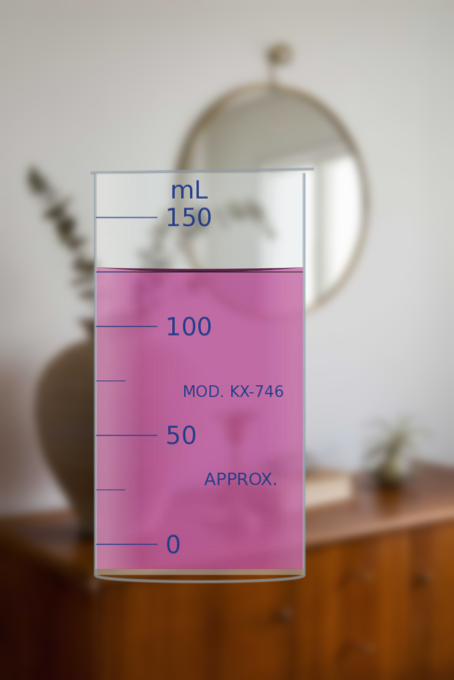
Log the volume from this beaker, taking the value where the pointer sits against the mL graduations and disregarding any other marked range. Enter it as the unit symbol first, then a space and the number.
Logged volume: mL 125
